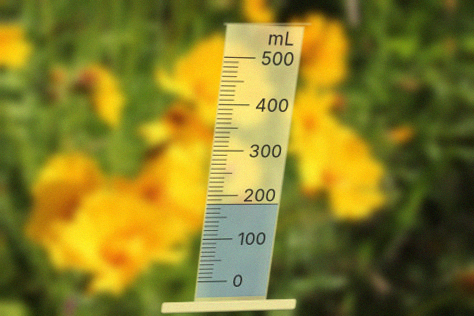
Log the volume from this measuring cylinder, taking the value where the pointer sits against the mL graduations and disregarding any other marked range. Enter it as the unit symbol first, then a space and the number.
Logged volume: mL 180
